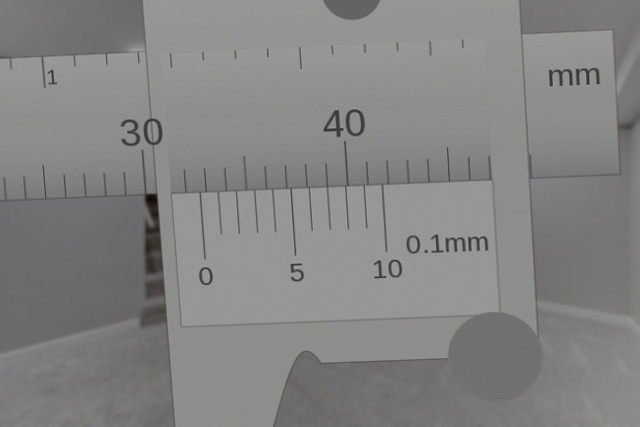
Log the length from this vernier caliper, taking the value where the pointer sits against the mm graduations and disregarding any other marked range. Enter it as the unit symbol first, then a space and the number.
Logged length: mm 32.7
